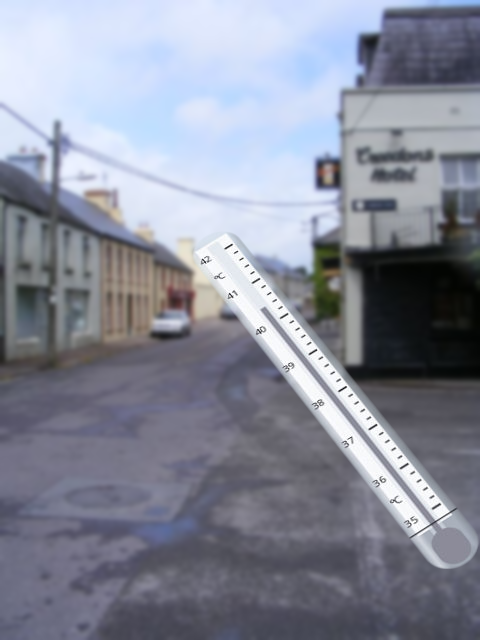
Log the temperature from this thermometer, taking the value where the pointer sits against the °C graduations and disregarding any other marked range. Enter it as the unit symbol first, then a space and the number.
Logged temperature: °C 40.4
